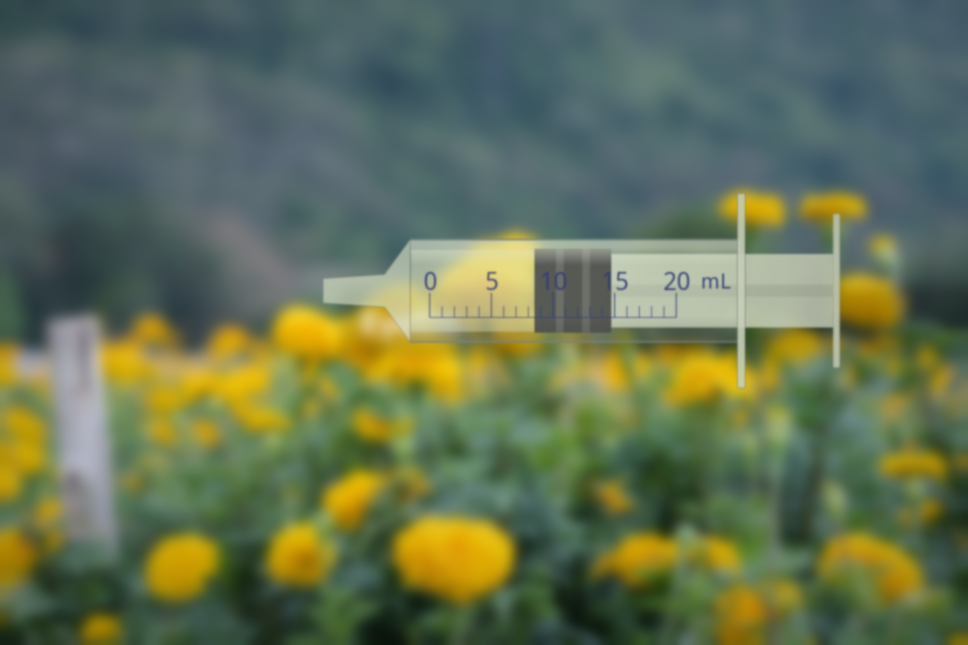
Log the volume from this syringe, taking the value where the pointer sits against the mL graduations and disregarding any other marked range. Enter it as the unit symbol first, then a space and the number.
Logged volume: mL 8.5
